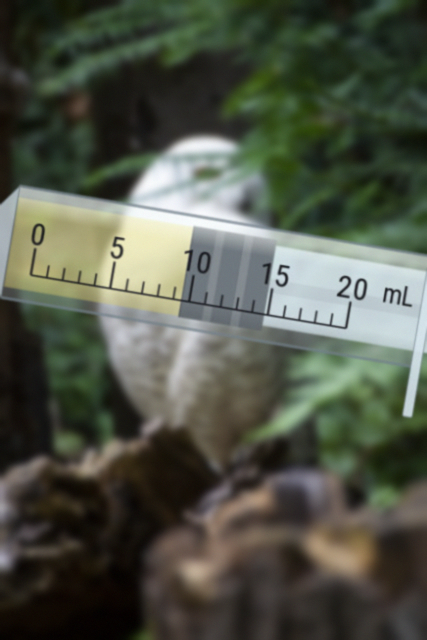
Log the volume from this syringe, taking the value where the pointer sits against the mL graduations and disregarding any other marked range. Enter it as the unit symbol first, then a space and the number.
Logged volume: mL 9.5
